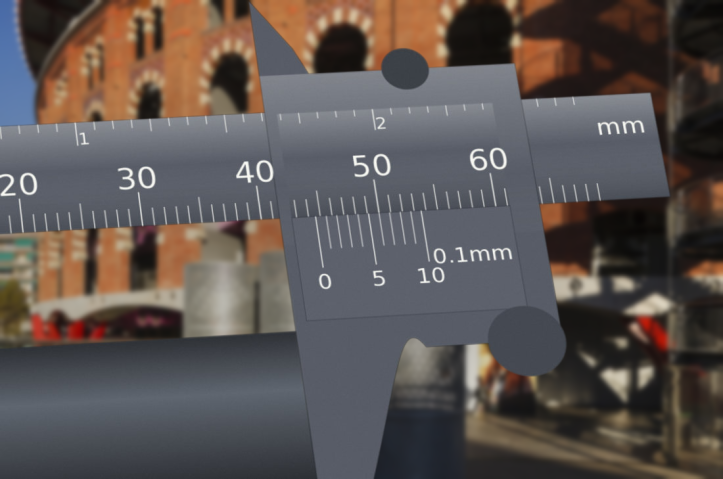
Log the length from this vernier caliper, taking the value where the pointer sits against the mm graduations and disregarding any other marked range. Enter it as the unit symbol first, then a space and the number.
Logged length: mm 44.6
